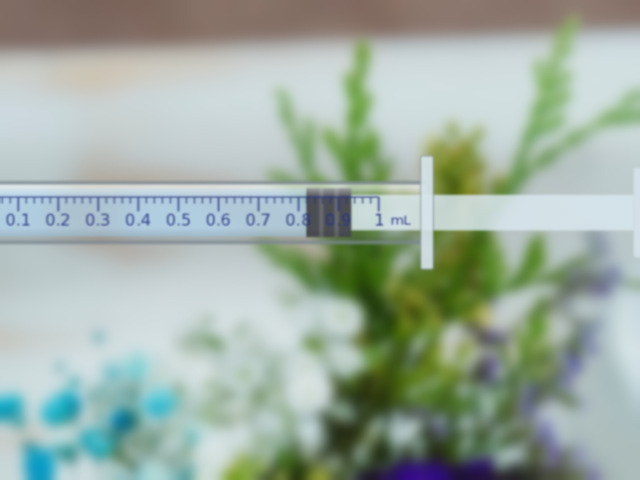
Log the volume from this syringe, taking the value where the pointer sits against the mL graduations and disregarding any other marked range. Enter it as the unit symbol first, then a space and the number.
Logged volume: mL 0.82
